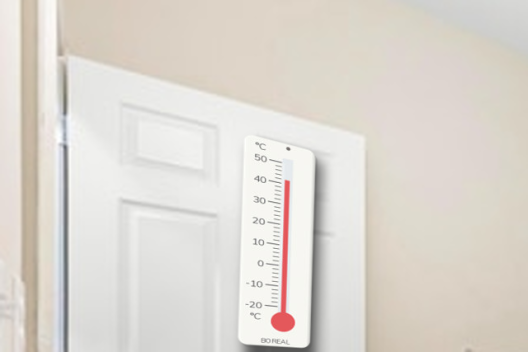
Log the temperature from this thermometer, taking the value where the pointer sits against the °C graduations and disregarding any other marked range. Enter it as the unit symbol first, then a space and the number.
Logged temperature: °C 42
